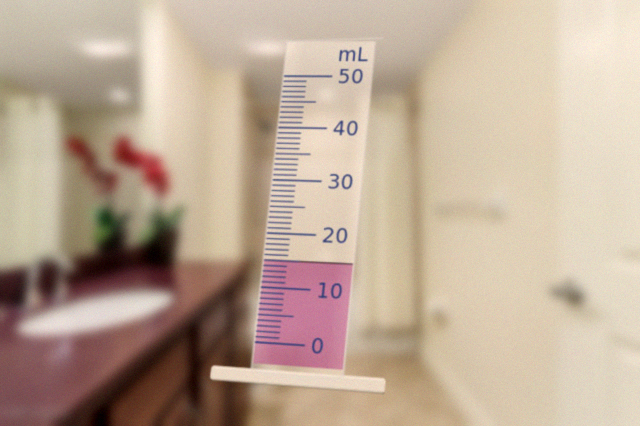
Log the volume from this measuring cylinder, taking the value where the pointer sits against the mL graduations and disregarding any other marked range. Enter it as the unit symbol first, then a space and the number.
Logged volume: mL 15
